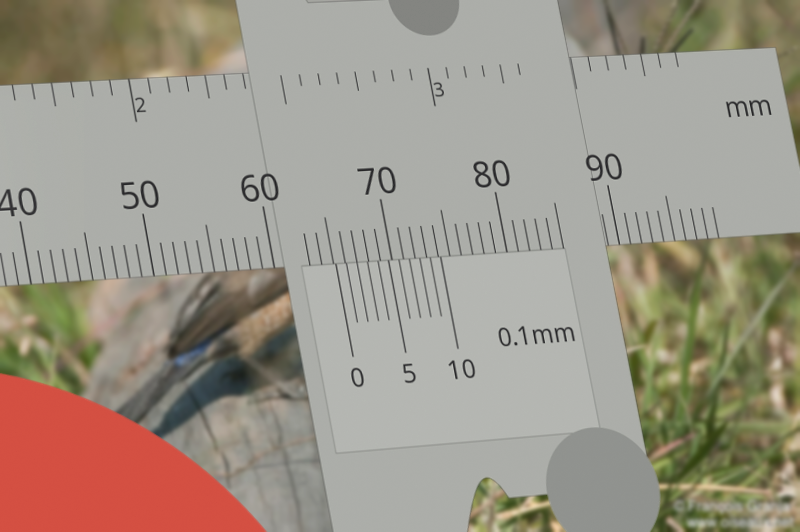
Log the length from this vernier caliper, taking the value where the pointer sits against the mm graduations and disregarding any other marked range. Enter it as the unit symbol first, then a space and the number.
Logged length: mm 65.2
